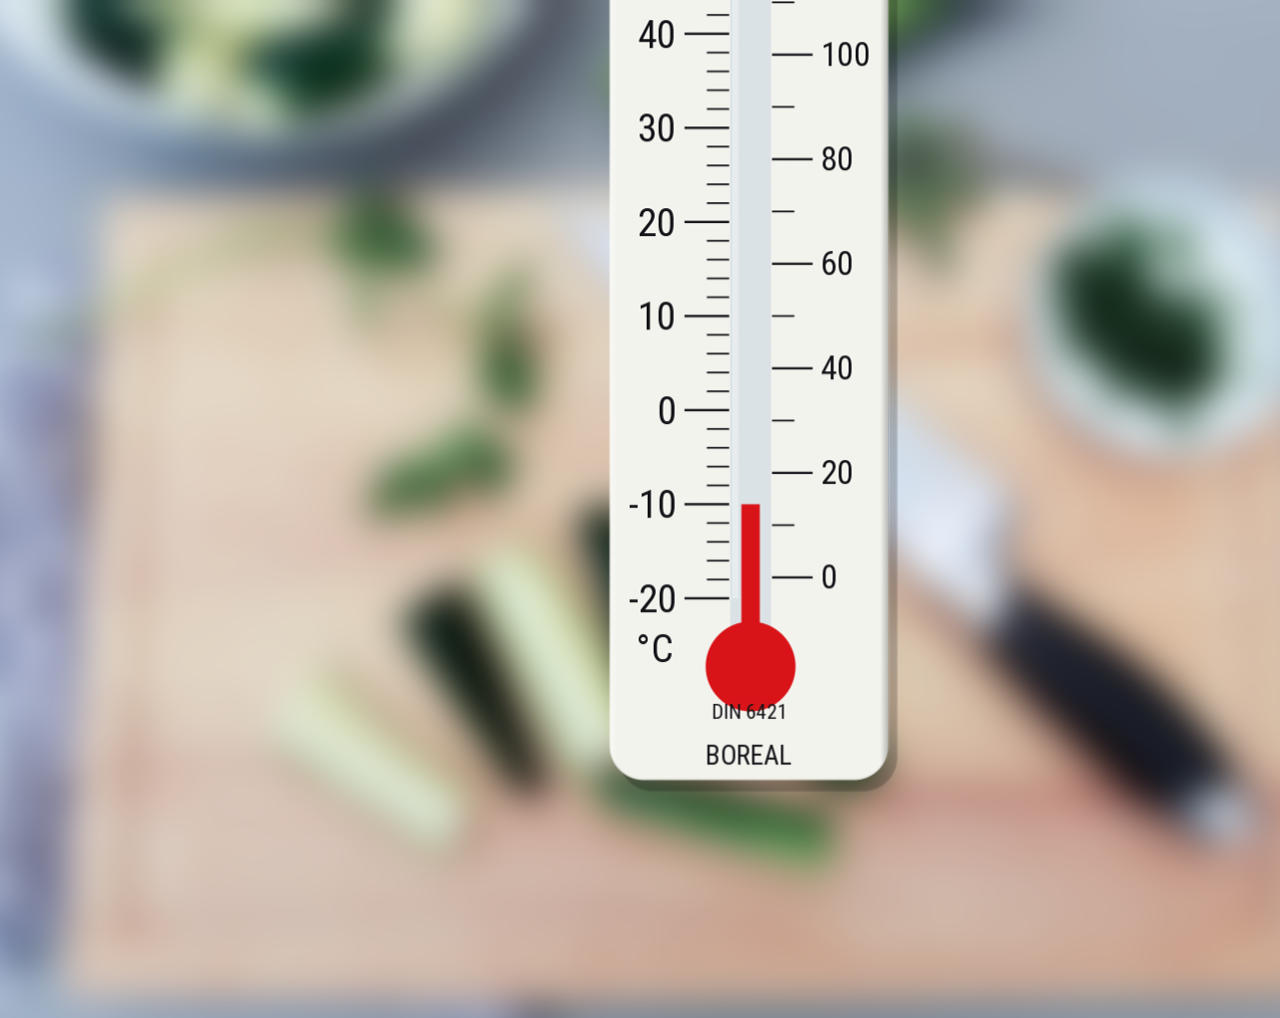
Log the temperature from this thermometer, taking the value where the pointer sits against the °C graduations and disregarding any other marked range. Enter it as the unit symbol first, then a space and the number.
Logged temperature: °C -10
